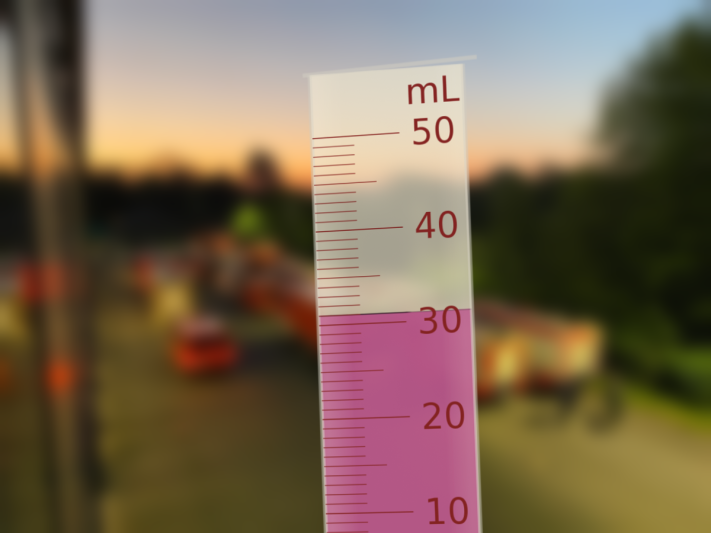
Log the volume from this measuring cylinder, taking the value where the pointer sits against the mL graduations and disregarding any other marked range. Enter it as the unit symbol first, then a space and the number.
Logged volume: mL 31
